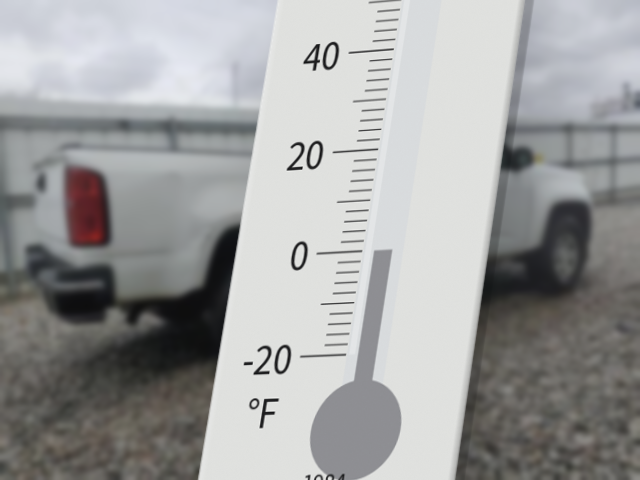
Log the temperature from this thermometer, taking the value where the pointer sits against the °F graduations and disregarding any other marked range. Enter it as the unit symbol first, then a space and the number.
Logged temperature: °F 0
